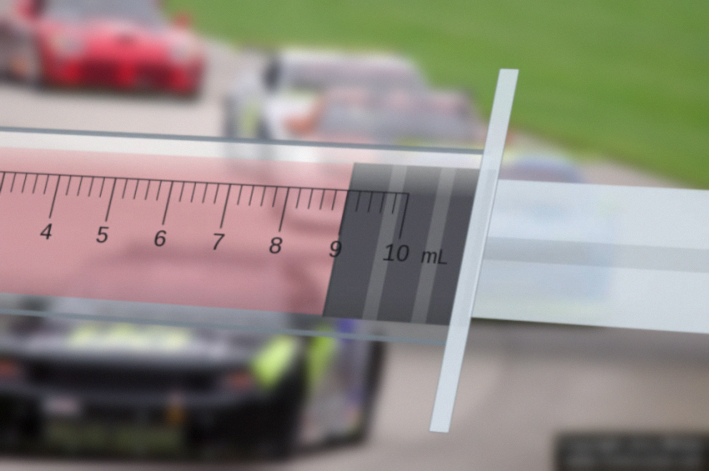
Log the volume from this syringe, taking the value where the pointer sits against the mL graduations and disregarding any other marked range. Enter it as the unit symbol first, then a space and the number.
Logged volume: mL 9
